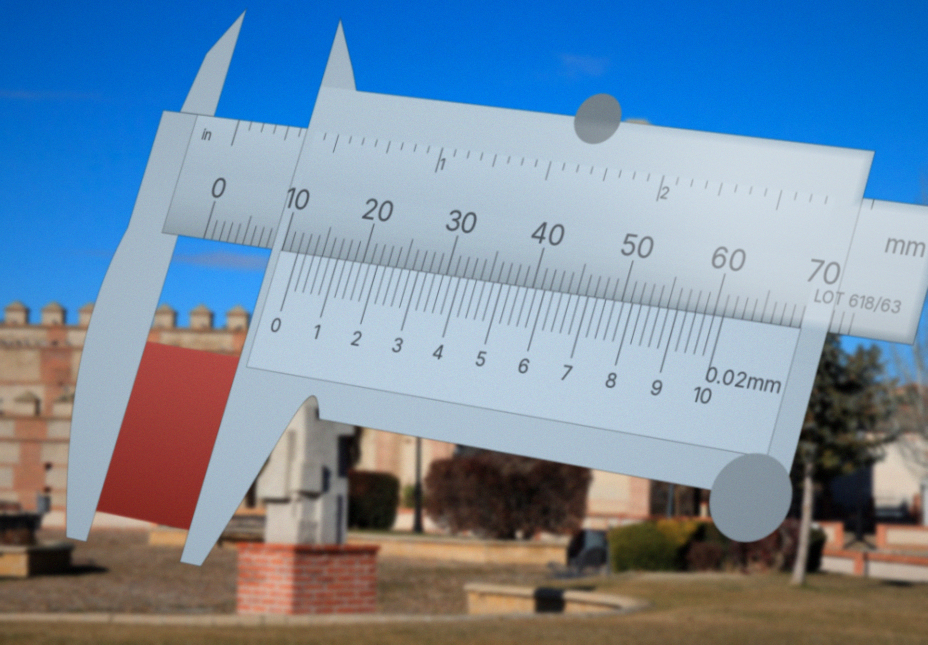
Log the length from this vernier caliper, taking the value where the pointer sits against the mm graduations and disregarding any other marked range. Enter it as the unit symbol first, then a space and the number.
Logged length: mm 12.0
